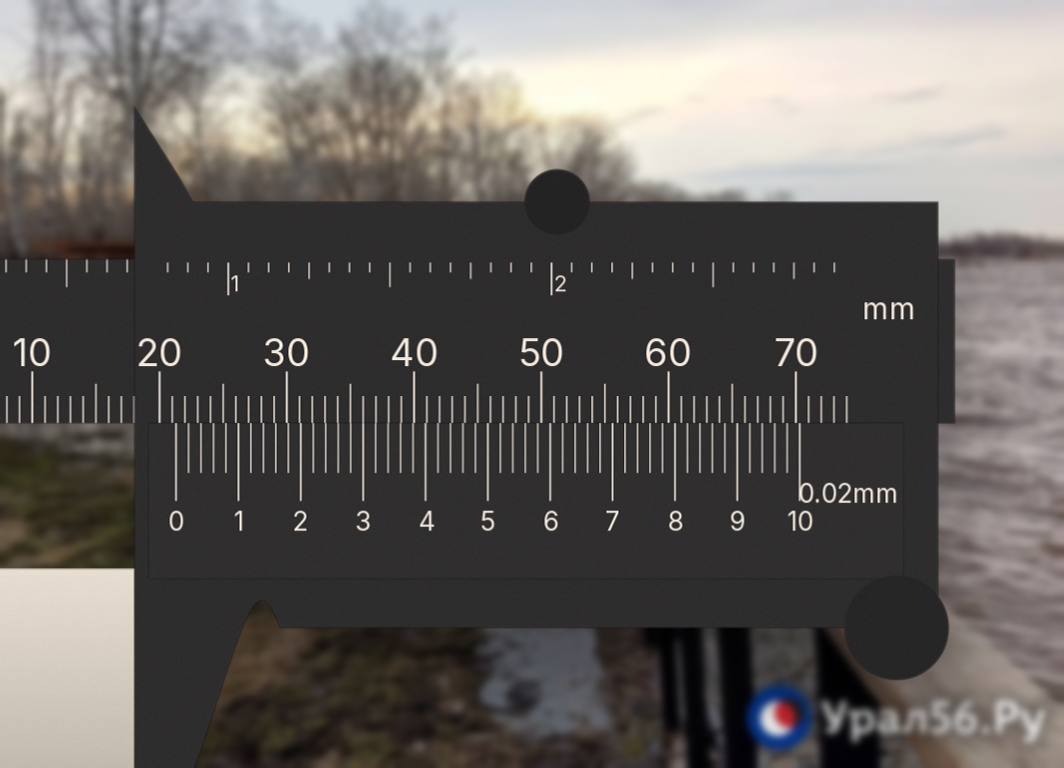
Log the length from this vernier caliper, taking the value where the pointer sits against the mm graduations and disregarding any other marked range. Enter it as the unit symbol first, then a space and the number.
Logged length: mm 21.3
